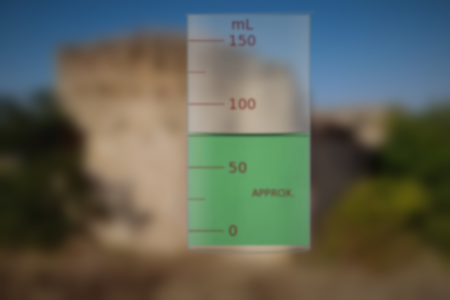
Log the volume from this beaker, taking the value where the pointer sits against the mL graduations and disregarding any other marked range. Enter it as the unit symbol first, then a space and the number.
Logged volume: mL 75
